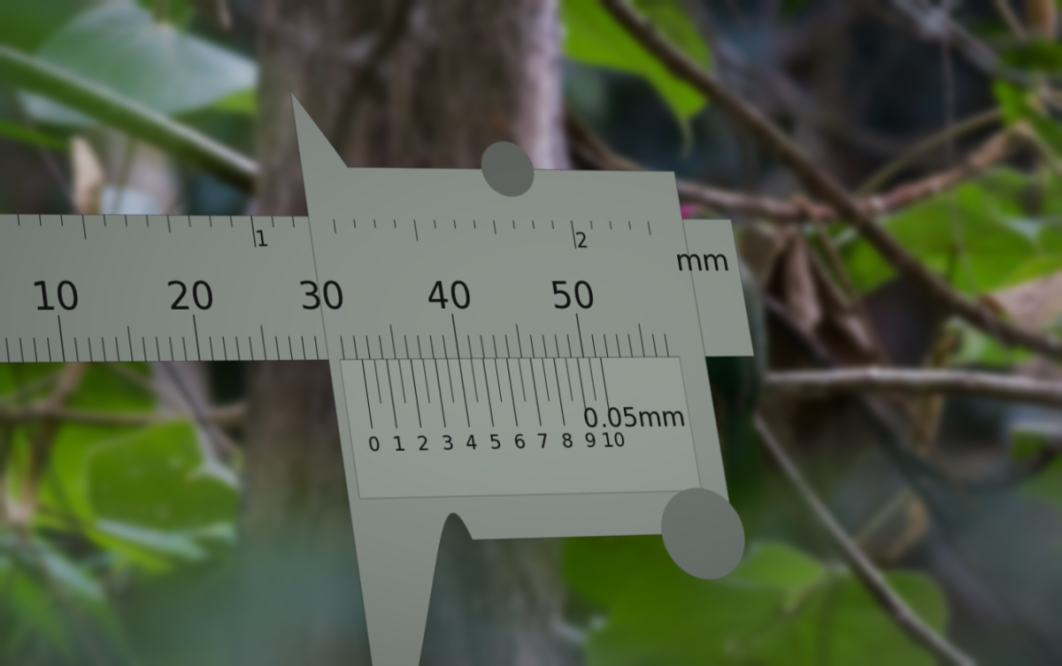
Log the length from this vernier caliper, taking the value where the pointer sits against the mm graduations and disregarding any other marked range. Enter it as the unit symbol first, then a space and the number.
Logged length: mm 32.4
